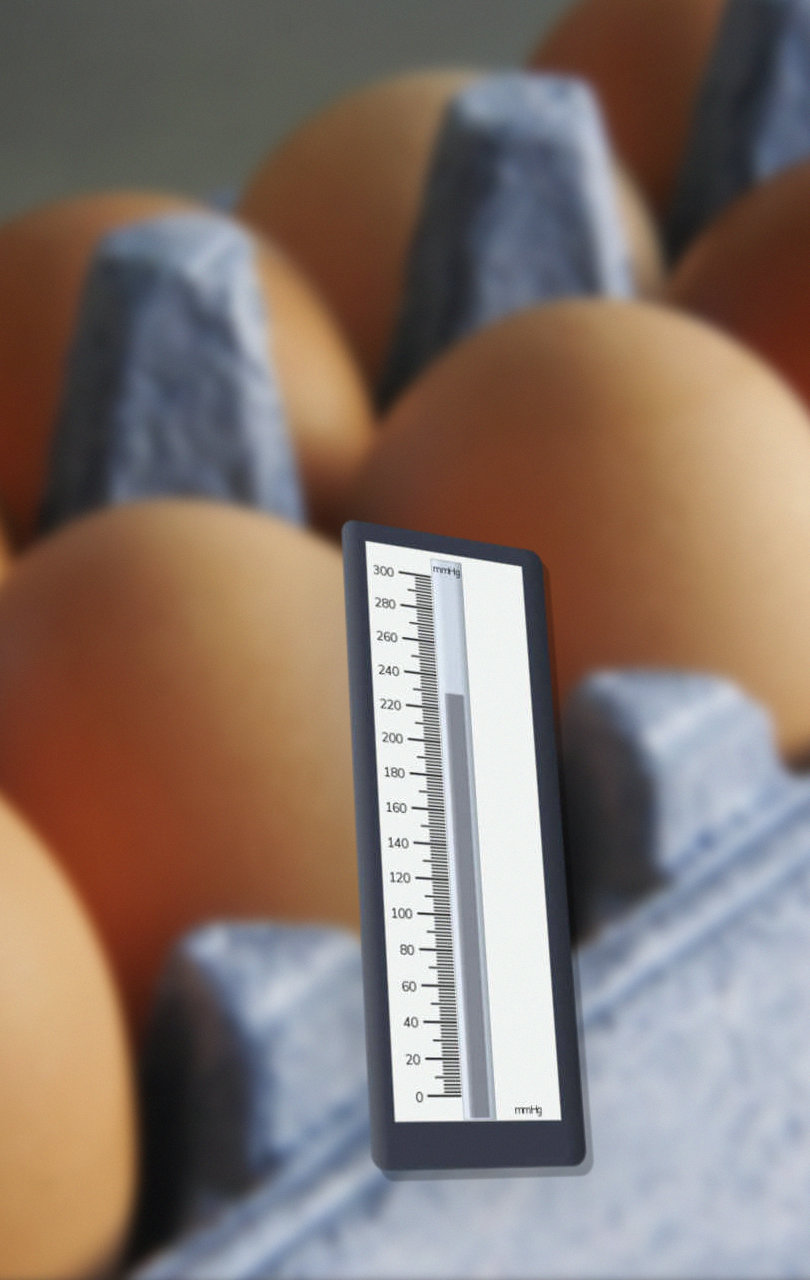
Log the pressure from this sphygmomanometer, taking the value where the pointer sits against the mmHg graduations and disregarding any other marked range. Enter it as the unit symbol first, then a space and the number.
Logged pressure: mmHg 230
